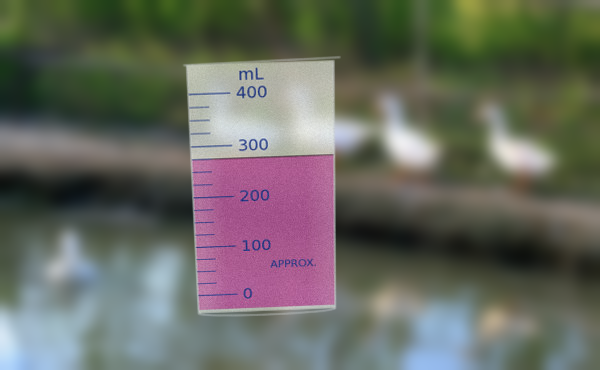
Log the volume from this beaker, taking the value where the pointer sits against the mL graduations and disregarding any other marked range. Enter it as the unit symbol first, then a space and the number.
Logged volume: mL 275
